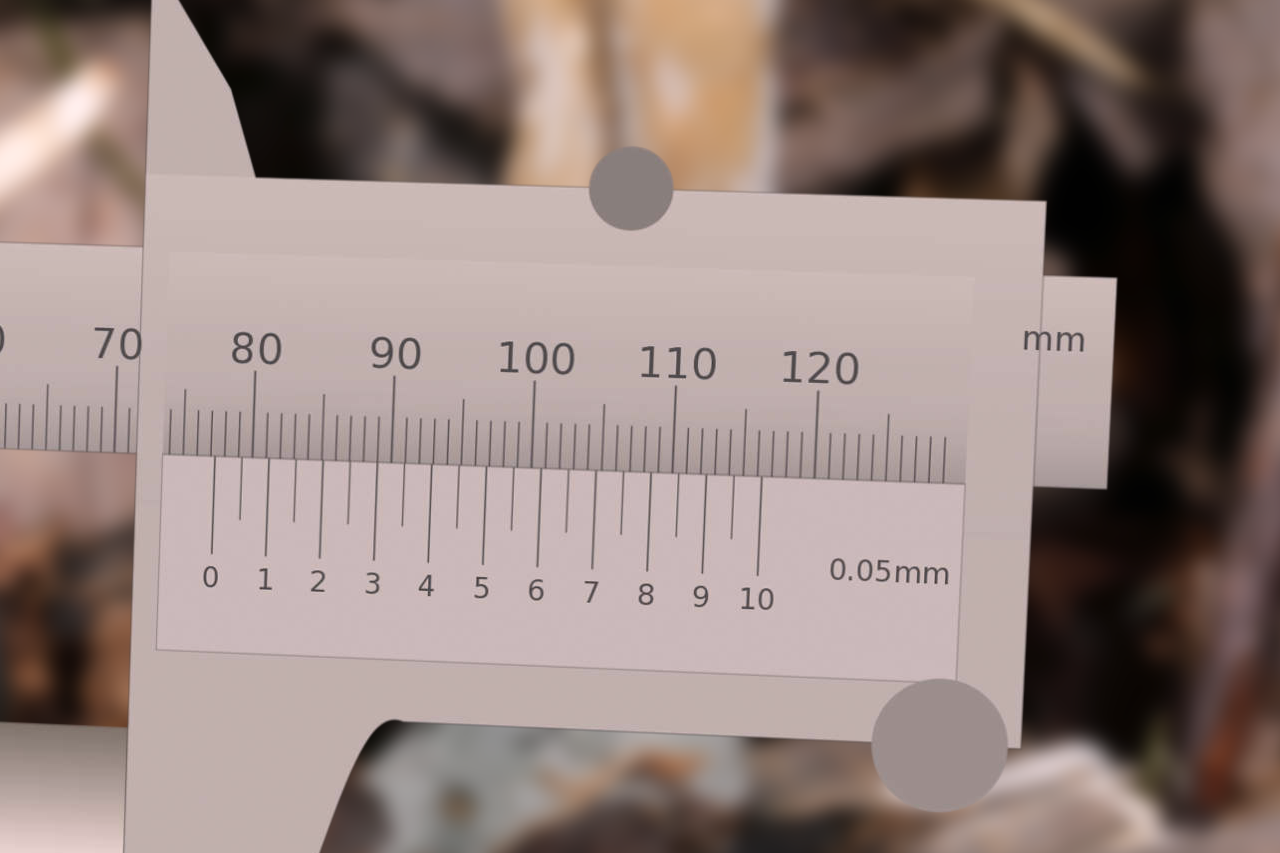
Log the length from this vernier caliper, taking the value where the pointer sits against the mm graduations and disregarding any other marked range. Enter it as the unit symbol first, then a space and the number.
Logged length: mm 77.3
